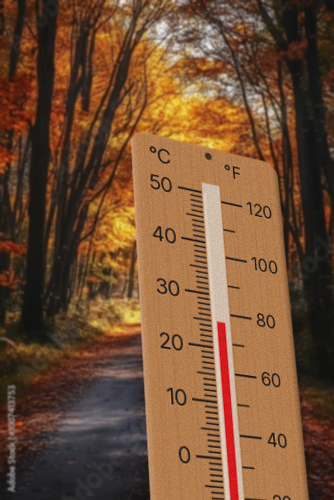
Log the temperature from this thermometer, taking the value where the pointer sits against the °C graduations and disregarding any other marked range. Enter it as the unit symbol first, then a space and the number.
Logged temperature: °C 25
